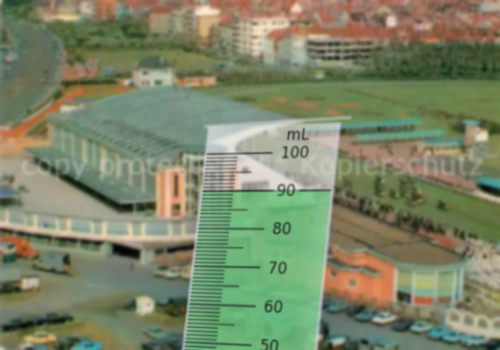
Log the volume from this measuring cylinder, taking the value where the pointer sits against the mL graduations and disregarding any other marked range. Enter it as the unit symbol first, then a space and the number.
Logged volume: mL 90
